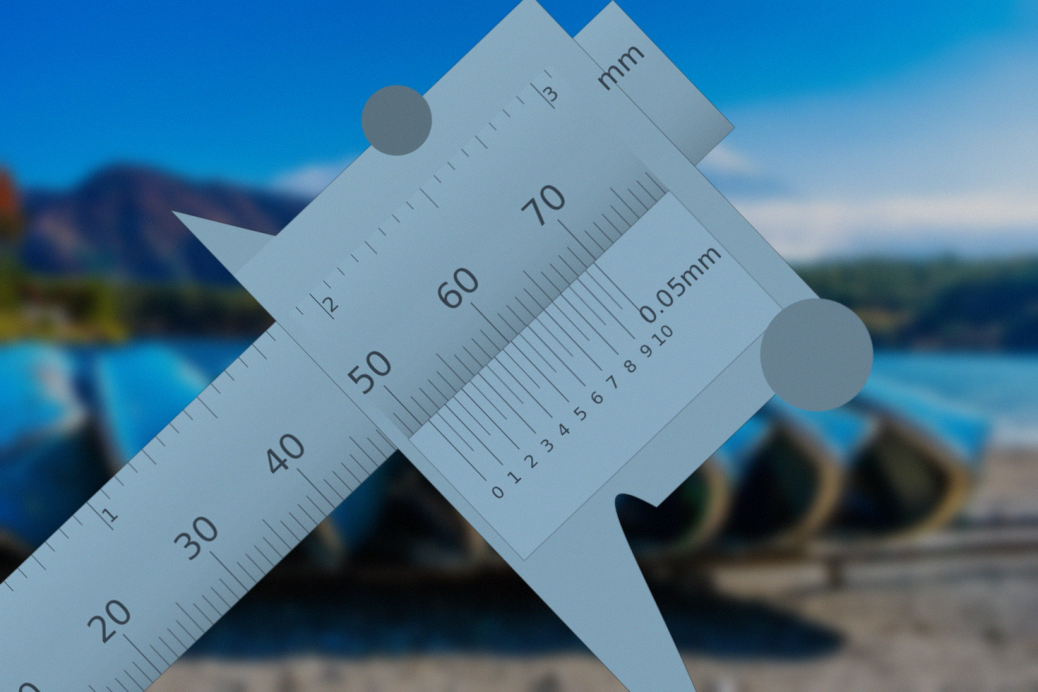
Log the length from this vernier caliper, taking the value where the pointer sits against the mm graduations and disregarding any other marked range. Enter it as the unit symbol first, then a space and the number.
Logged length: mm 50.7
